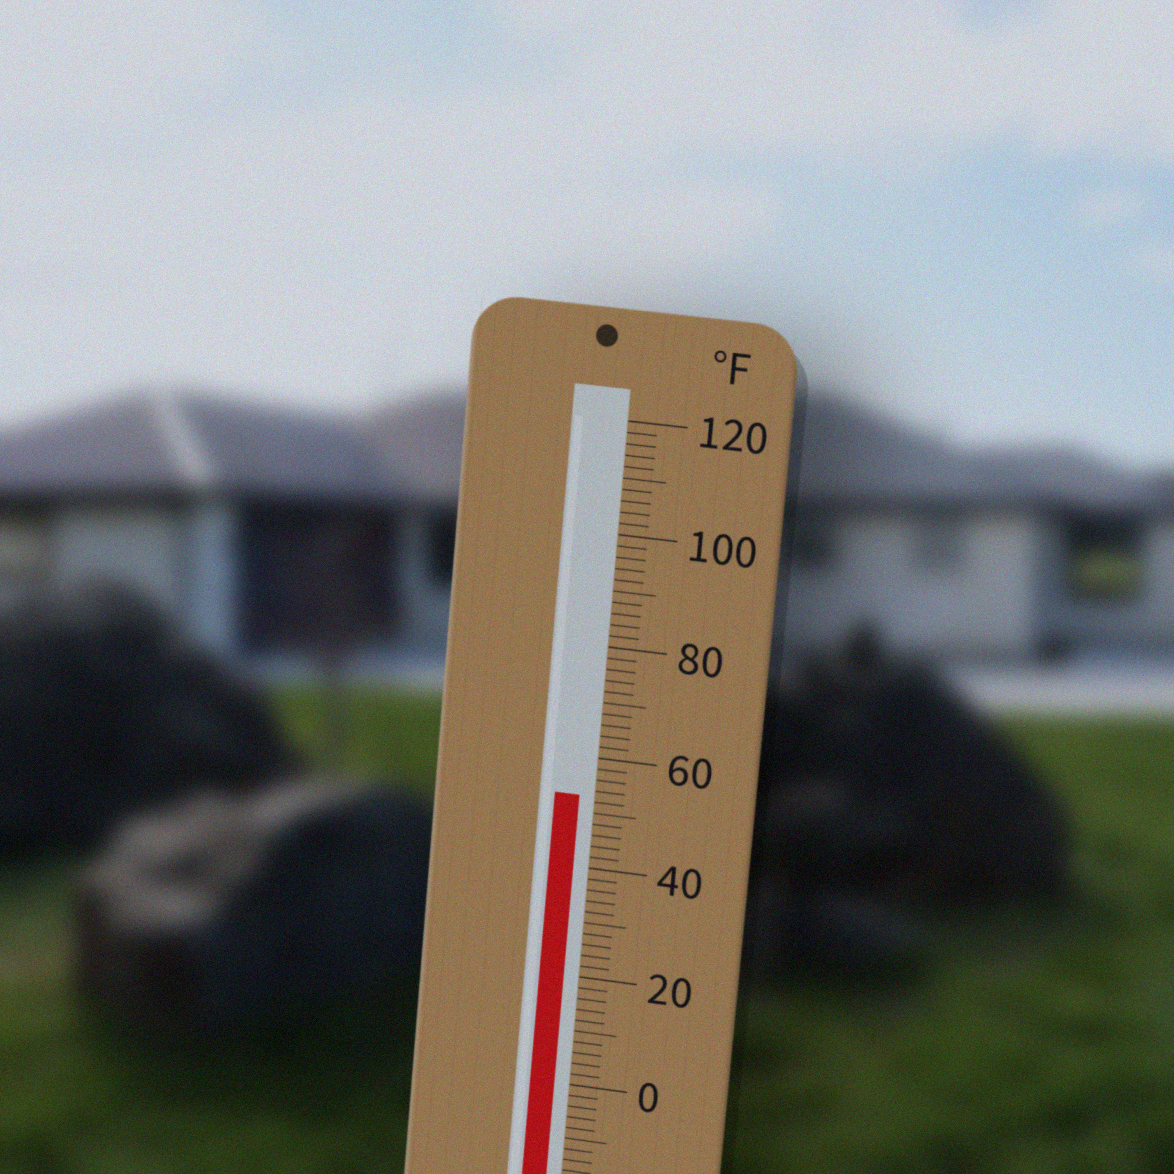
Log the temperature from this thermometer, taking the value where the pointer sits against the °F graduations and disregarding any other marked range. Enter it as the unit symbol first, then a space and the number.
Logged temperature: °F 53
